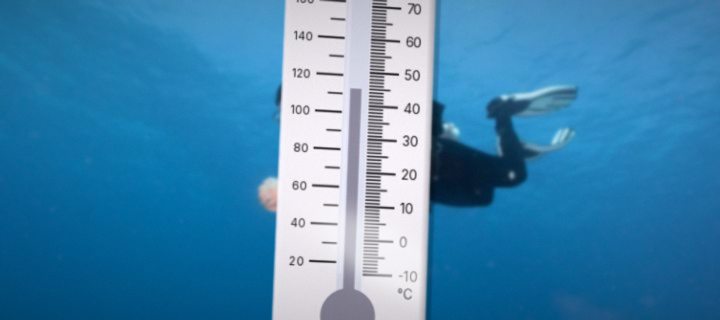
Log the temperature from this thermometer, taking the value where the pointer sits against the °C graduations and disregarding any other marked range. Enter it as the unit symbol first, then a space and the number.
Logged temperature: °C 45
